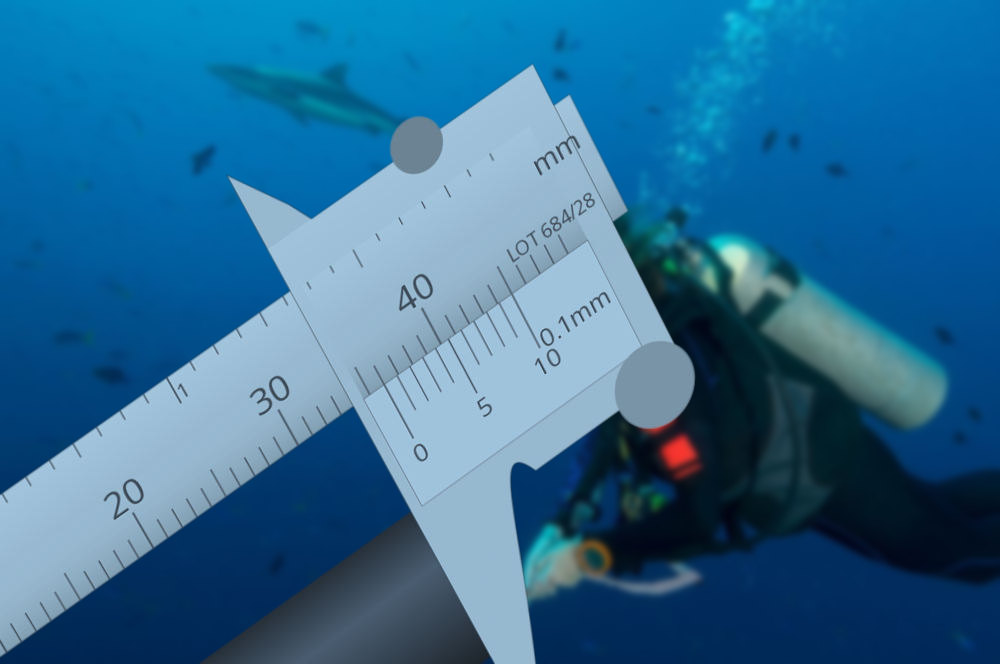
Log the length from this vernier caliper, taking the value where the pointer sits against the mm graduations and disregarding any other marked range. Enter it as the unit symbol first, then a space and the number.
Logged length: mm 36.0
